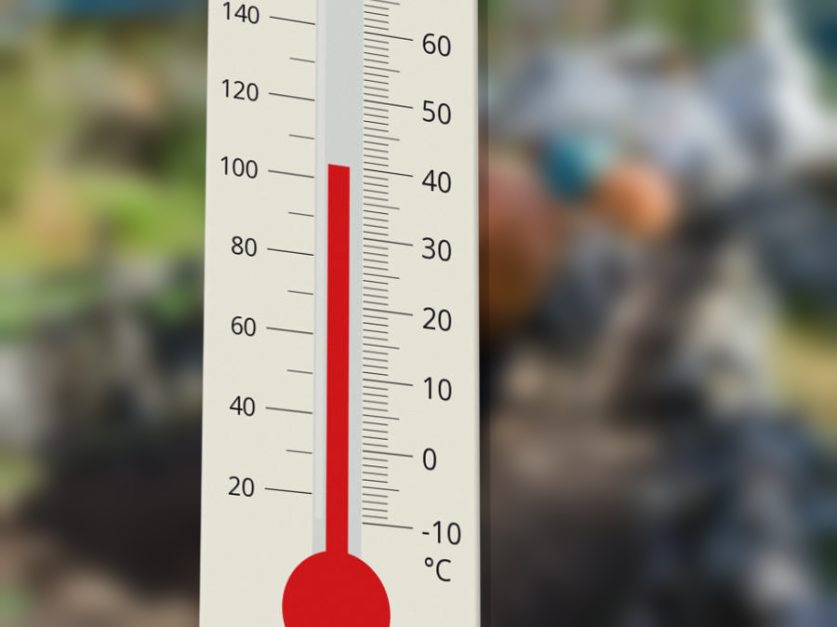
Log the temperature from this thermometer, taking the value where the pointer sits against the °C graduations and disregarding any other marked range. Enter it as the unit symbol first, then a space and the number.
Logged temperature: °C 40
